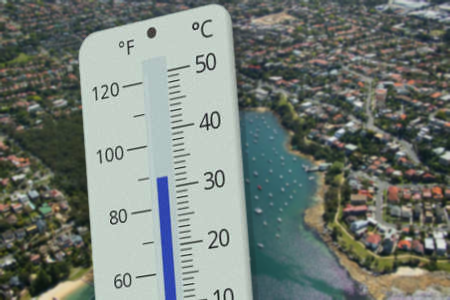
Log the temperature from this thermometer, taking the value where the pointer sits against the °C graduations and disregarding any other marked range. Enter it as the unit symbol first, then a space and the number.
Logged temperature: °C 32
